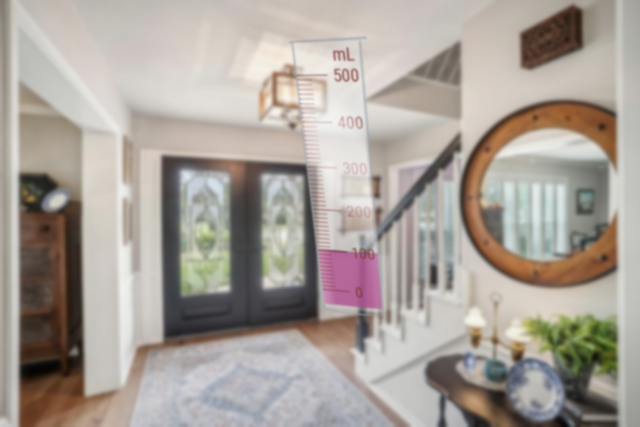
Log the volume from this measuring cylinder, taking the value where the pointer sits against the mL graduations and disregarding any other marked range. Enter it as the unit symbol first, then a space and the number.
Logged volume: mL 100
